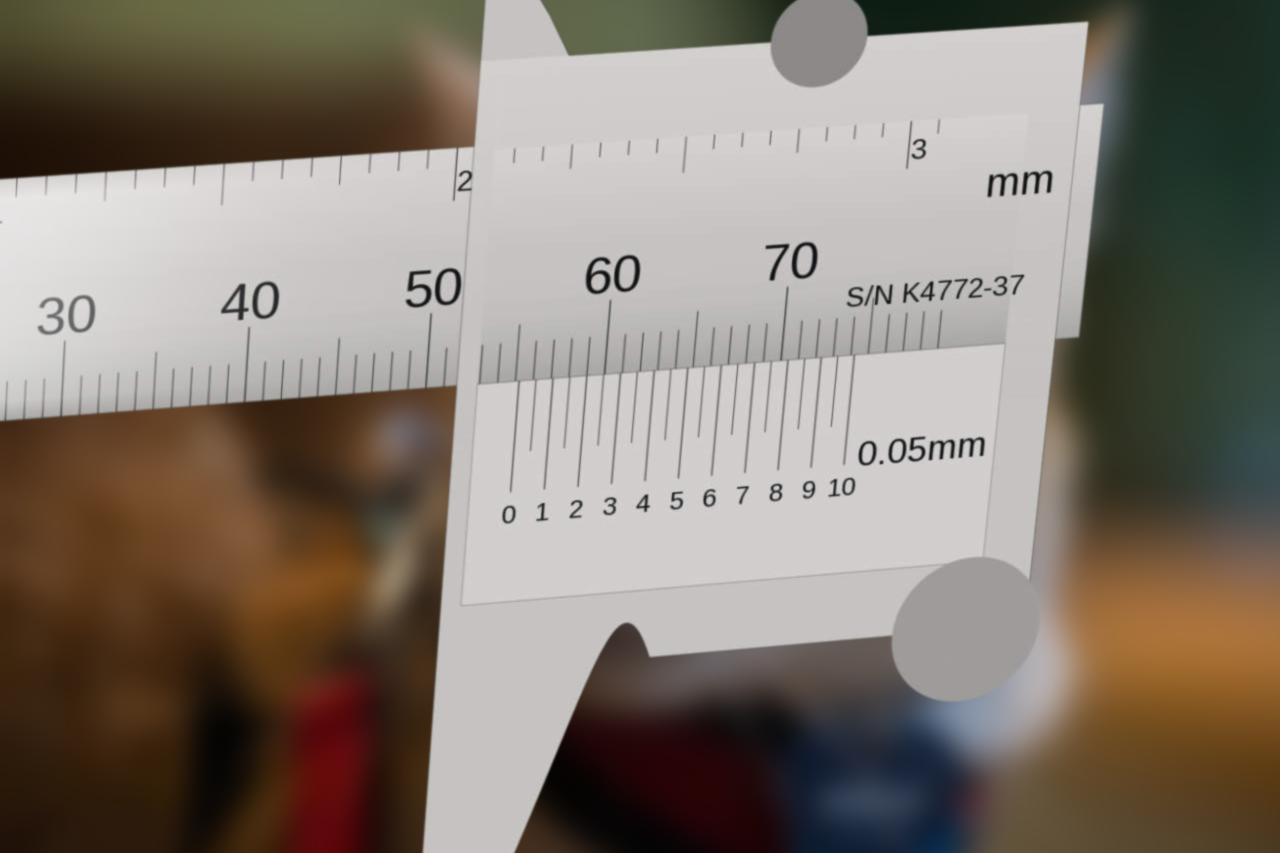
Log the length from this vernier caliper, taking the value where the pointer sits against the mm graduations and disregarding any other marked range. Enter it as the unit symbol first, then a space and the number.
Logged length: mm 55.2
